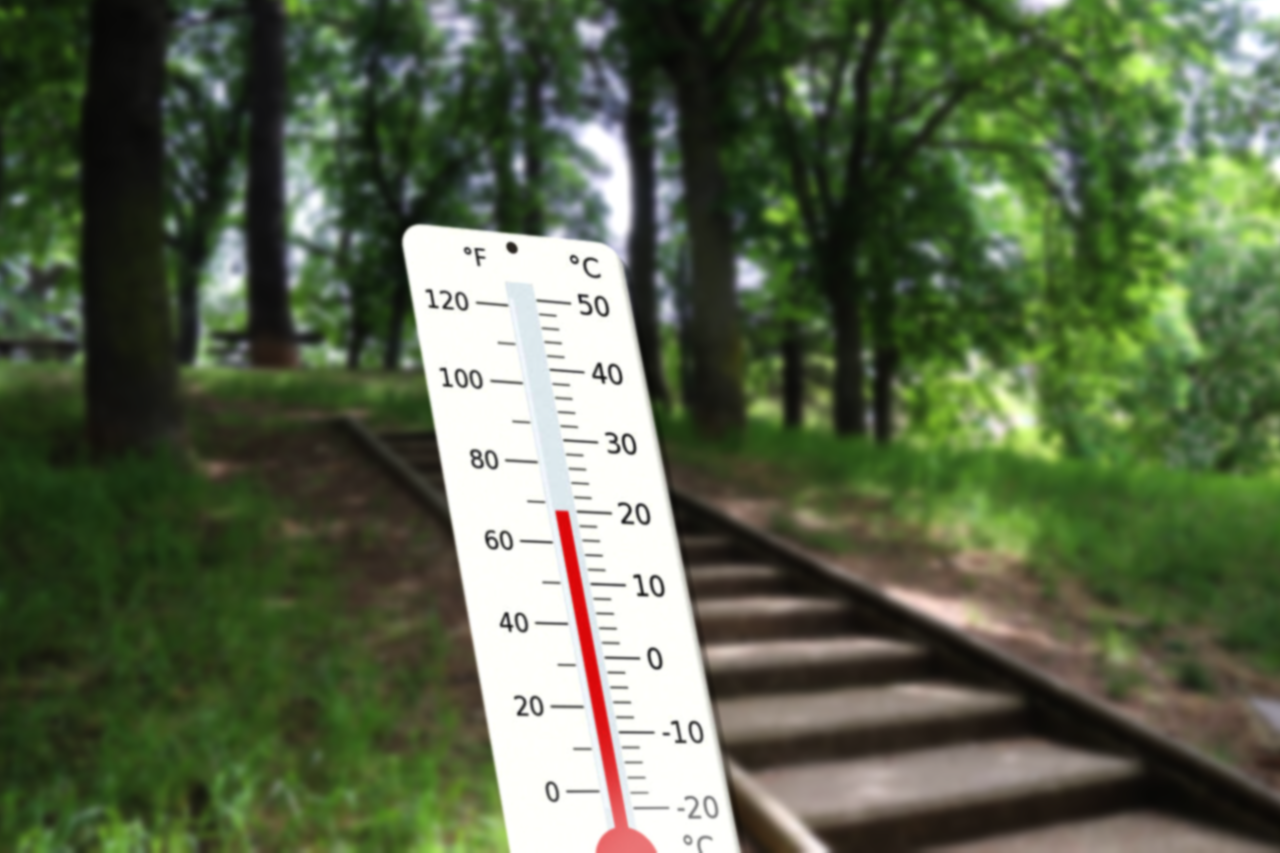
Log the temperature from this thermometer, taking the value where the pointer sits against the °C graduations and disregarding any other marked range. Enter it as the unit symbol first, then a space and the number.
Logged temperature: °C 20
